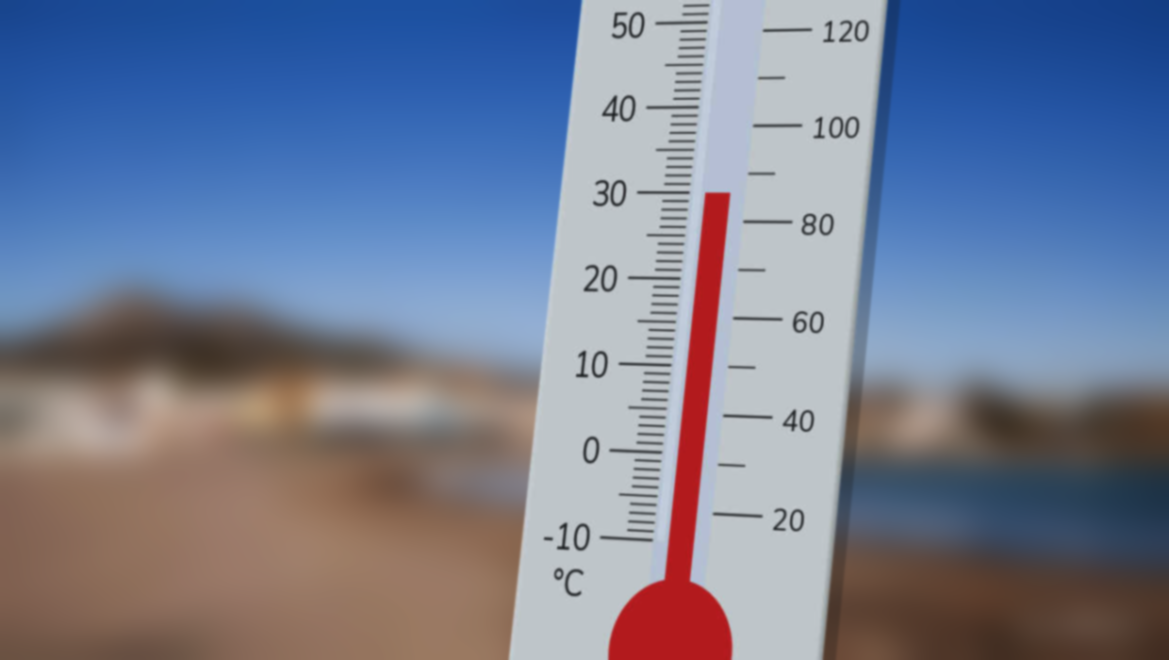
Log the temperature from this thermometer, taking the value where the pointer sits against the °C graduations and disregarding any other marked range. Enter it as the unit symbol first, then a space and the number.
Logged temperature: °C 30
